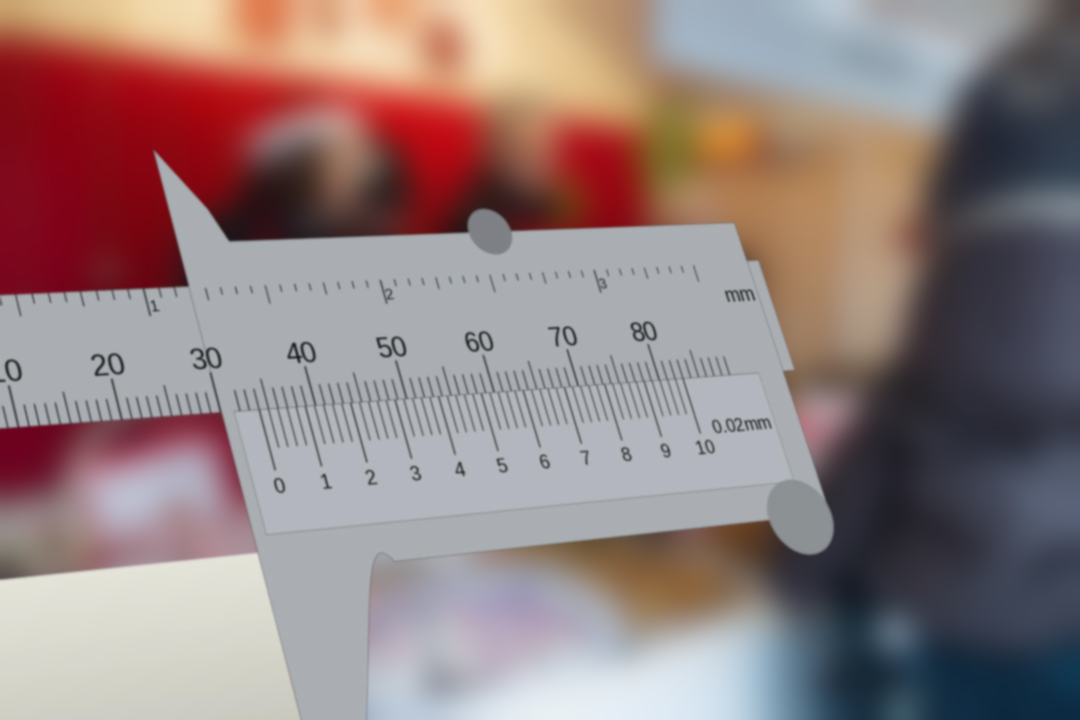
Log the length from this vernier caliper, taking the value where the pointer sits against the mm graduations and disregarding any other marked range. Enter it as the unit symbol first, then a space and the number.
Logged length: mm 34.0
